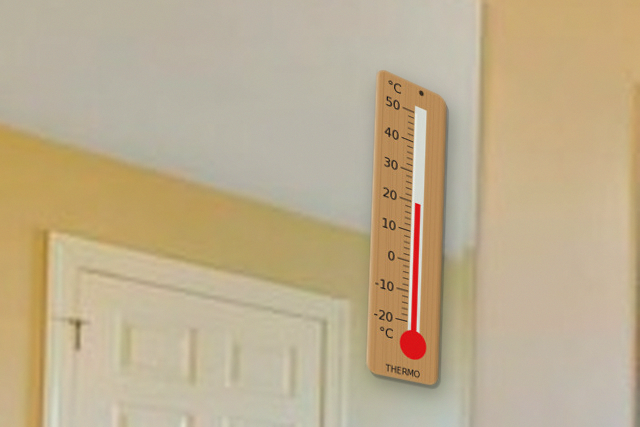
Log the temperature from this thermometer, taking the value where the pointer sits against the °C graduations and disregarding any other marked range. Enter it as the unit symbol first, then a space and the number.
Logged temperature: °C 20
